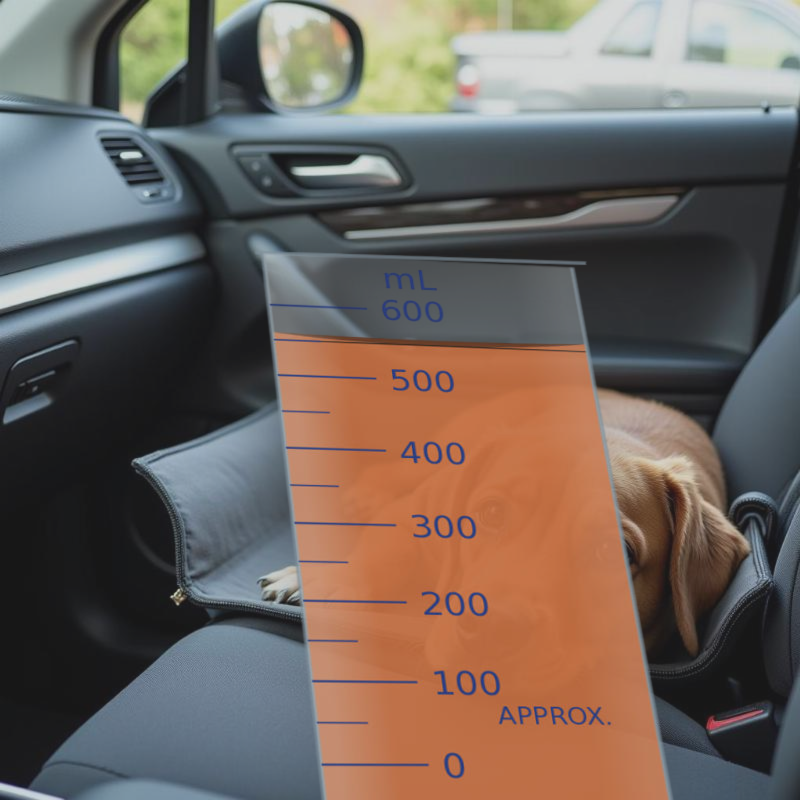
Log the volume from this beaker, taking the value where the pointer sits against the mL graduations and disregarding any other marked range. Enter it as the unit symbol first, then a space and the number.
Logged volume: mL 550
